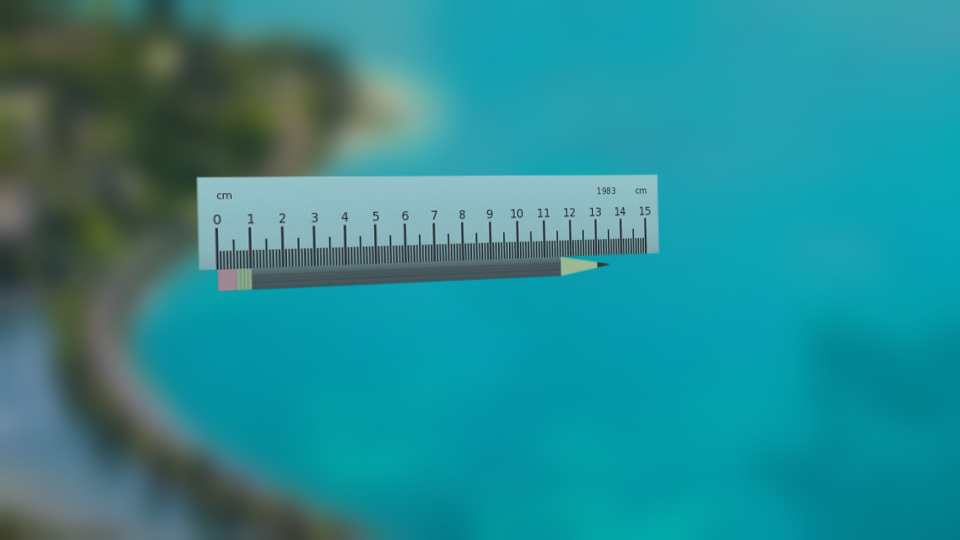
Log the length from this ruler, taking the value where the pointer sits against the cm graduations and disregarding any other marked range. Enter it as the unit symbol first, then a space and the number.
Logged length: cm 13.5
